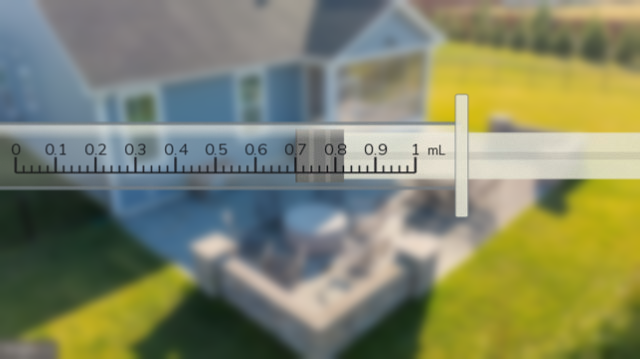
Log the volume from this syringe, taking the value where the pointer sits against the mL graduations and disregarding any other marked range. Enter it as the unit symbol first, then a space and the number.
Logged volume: mL 0.7
